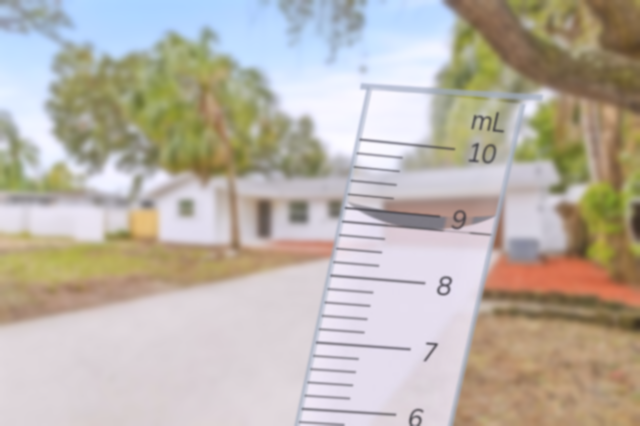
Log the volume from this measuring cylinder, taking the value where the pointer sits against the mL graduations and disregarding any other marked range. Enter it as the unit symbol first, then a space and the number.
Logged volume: mL 8.8
